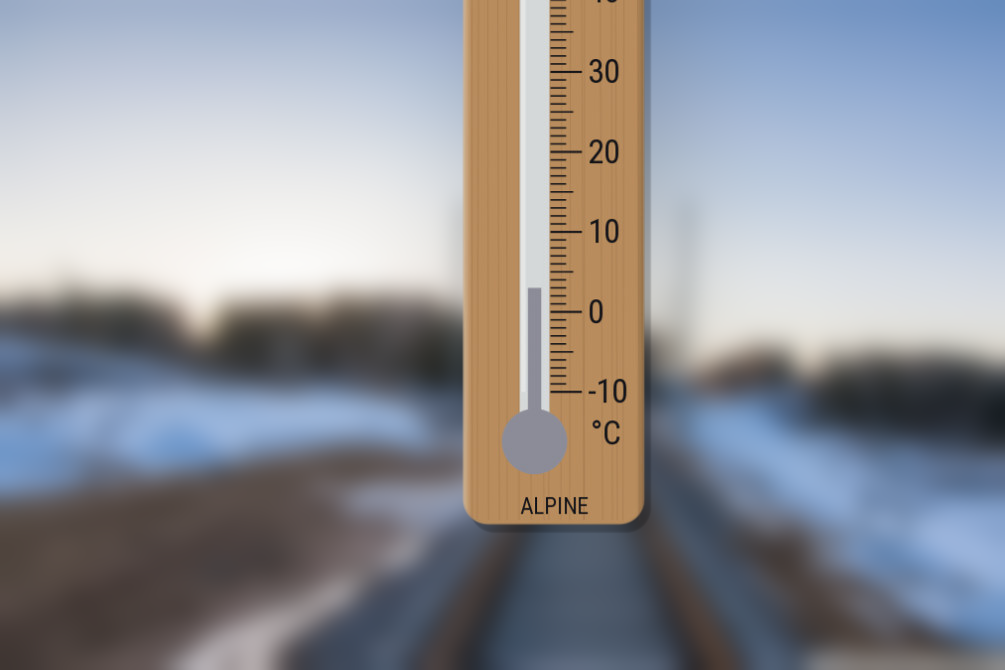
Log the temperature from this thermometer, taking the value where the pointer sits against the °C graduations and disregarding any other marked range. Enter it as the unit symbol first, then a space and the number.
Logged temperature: °C 3
